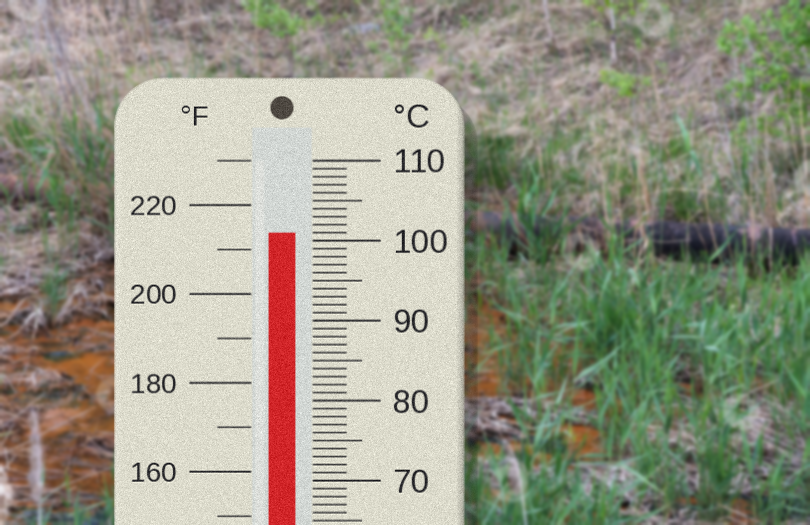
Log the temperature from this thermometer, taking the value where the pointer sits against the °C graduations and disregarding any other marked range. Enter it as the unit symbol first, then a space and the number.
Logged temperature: °C 101
